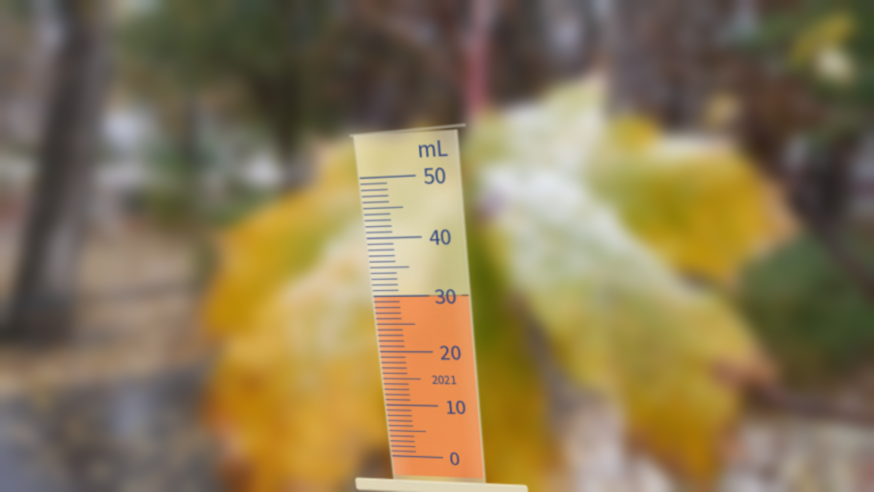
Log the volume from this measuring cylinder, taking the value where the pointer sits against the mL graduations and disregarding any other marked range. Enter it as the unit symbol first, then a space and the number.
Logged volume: mL 30
